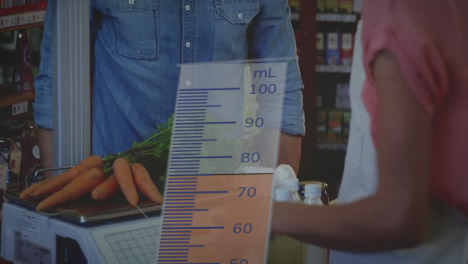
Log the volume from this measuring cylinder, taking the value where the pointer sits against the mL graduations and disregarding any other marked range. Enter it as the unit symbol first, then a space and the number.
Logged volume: mL 75
